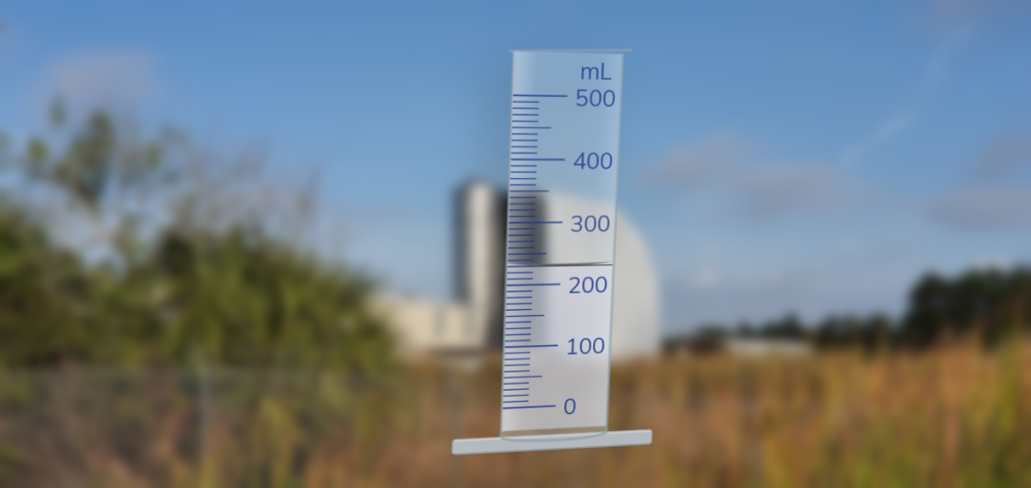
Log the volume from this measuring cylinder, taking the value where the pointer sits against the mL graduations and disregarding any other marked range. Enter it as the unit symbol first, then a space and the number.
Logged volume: mL 230
